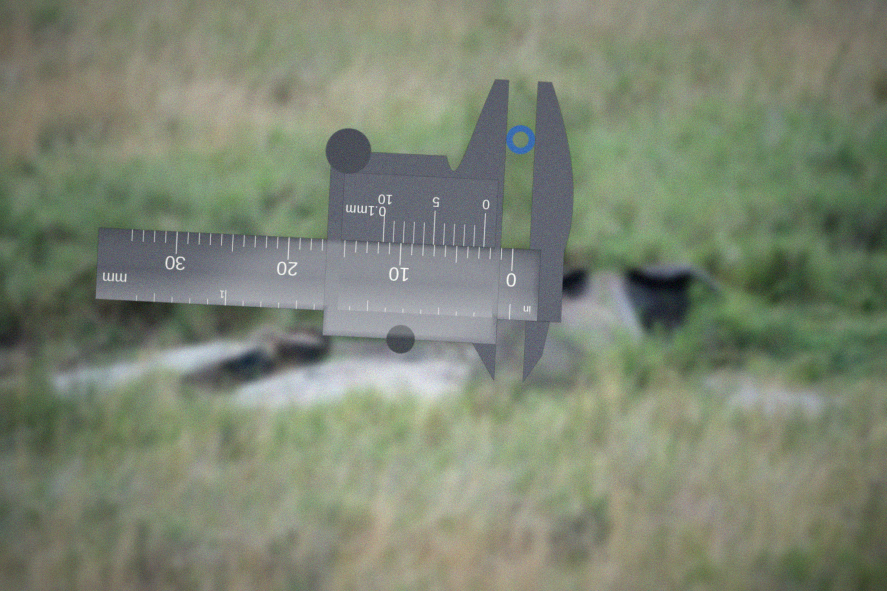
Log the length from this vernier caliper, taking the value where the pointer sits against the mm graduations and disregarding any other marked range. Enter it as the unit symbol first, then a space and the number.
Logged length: mm 2.6
